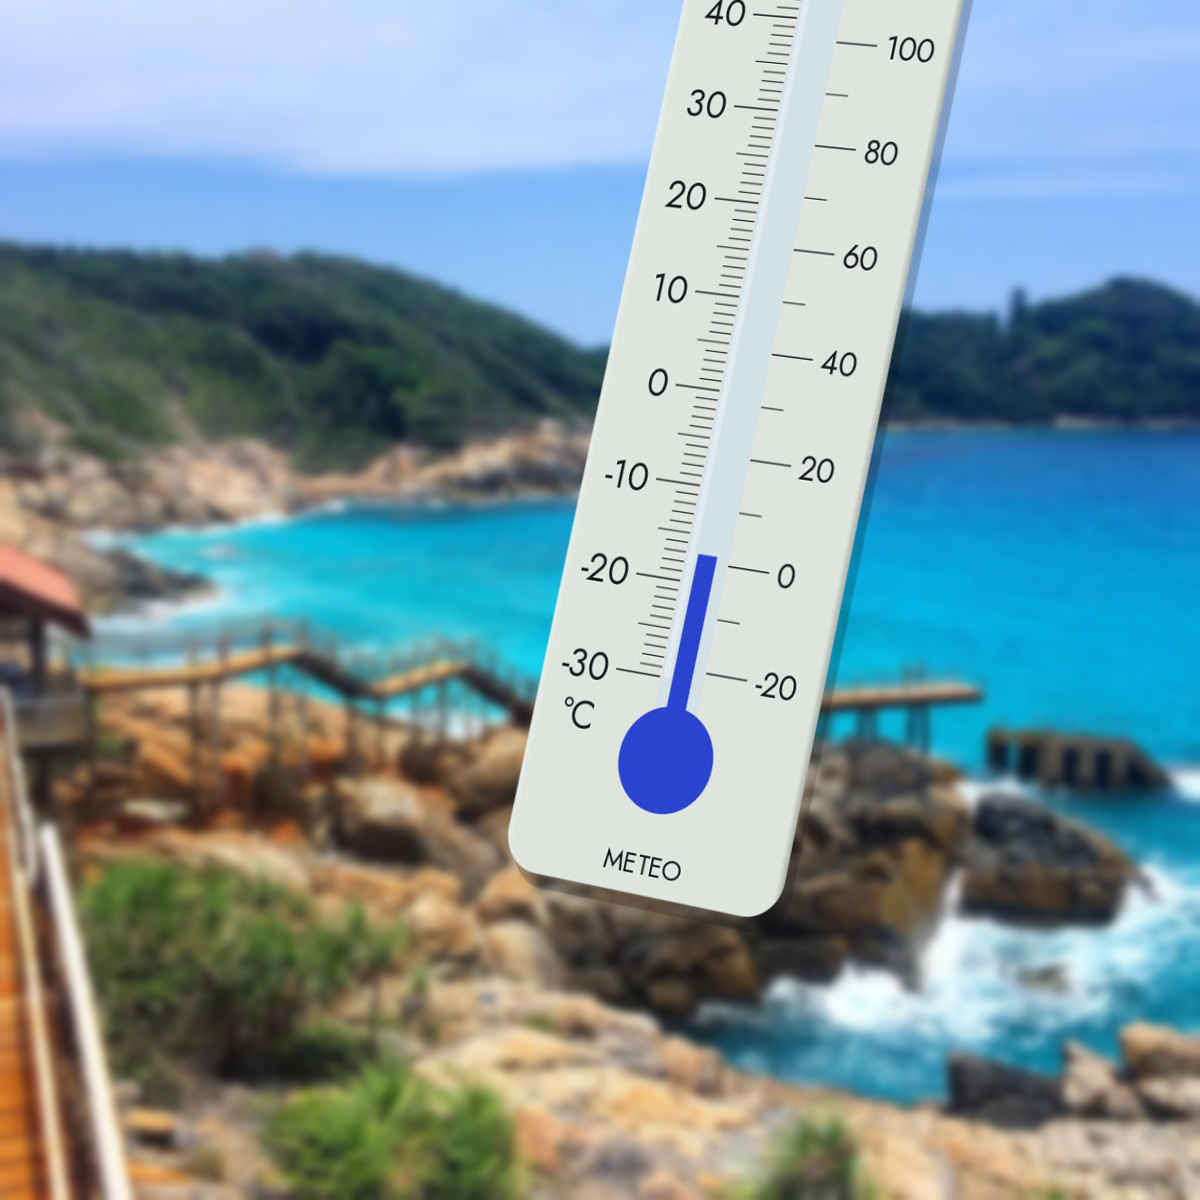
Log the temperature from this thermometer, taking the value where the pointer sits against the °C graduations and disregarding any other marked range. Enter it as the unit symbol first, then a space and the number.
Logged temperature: °C -17
